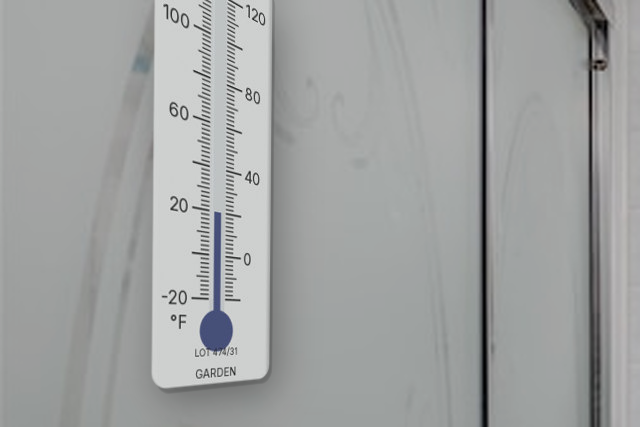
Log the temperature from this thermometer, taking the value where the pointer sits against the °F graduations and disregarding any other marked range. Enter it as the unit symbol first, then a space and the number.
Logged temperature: °F 20
